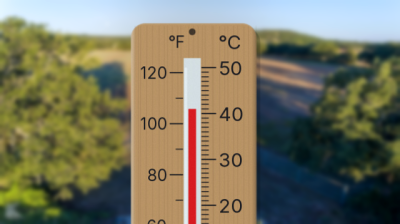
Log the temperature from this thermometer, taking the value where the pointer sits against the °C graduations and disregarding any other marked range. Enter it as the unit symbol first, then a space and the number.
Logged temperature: °C 41
